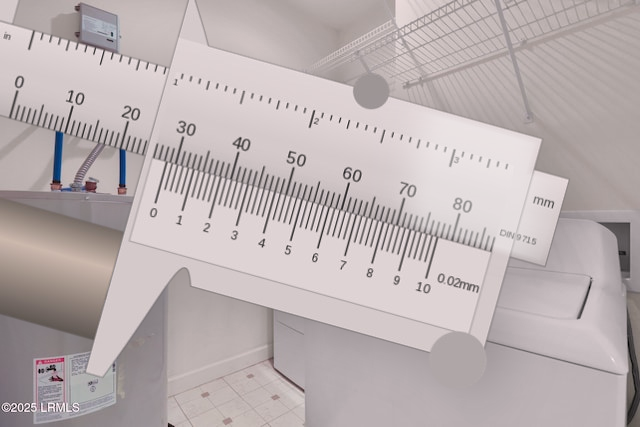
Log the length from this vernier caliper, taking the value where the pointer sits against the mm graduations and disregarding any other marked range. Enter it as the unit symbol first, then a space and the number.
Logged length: mm 28.4
